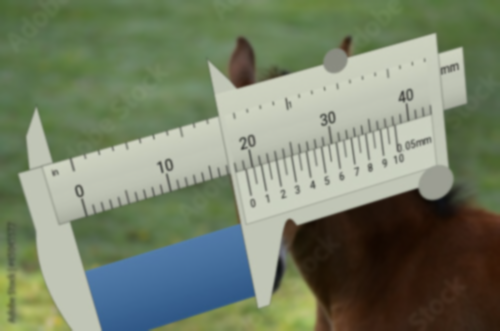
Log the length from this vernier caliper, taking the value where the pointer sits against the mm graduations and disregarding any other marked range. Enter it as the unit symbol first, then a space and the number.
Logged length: mm 19.2
